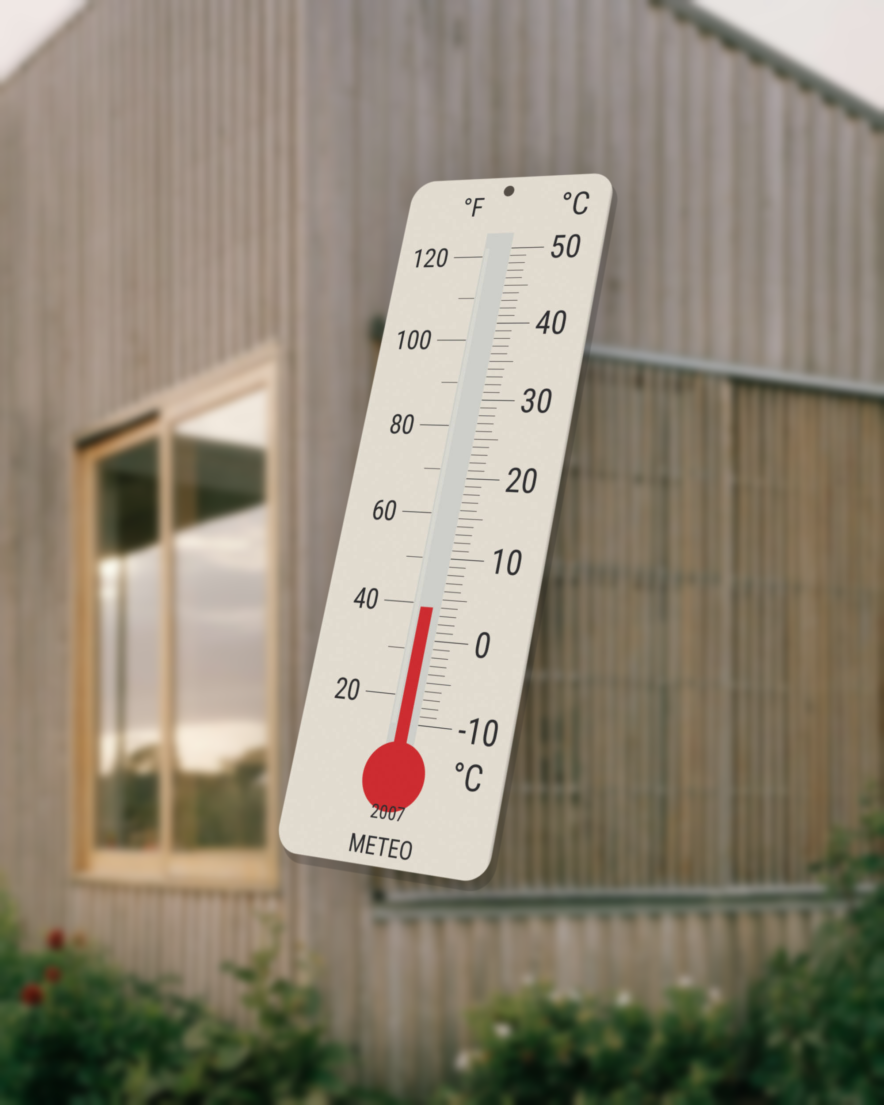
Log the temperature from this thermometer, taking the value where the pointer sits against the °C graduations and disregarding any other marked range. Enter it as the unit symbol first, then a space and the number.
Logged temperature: °C 4
